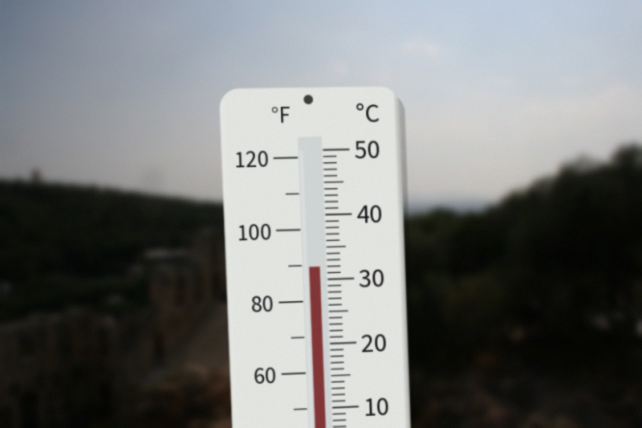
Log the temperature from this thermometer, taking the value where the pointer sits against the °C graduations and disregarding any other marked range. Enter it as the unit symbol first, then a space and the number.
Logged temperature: °C 32
